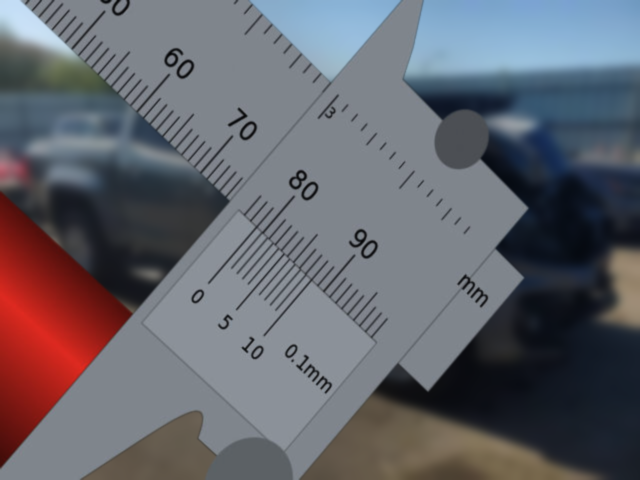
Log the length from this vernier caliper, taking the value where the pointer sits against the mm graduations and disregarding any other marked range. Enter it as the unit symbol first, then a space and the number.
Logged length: mm 79.0
